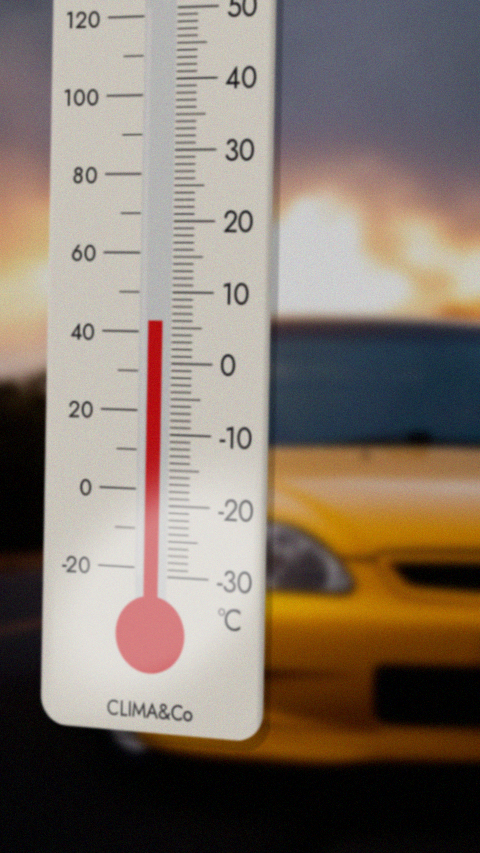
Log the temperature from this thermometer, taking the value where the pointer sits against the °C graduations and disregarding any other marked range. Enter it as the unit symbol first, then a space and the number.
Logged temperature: °C 6
